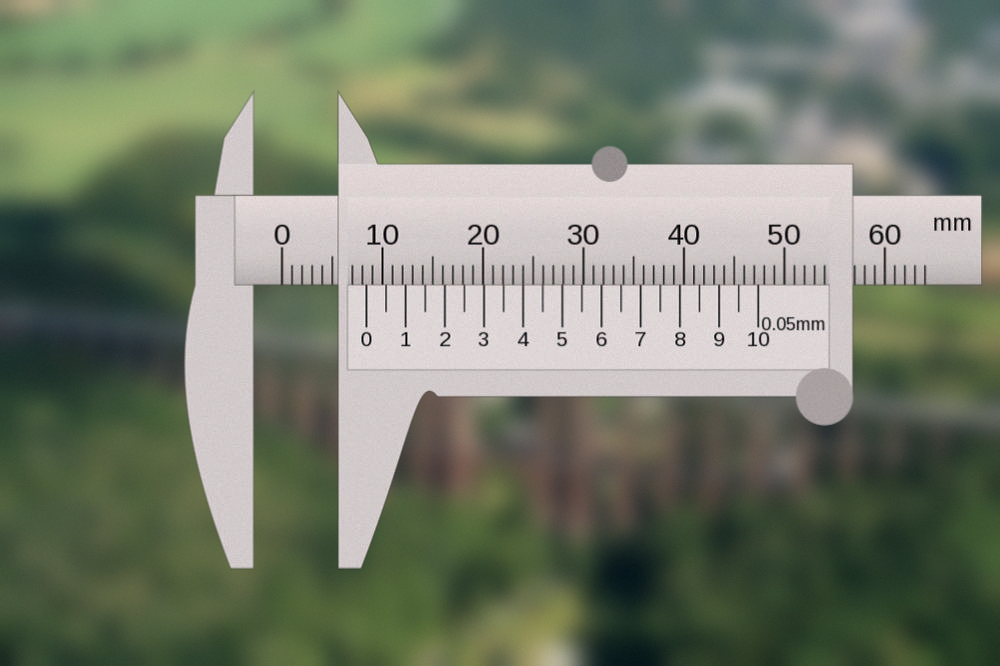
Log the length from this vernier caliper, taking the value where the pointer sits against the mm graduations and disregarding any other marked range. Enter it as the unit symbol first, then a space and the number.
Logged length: mm 8.4
